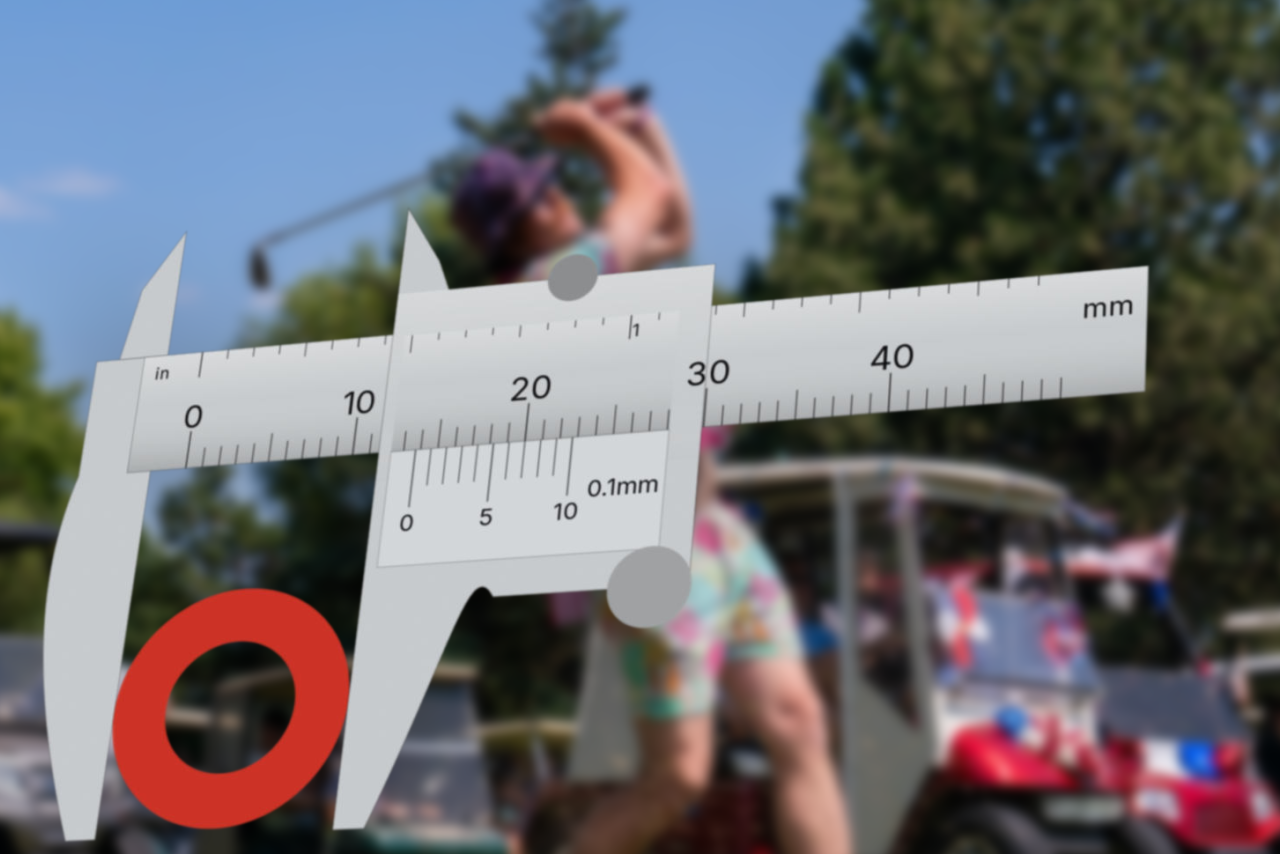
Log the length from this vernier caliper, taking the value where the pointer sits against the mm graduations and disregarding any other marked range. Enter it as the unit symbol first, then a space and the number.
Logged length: mm 13.7
